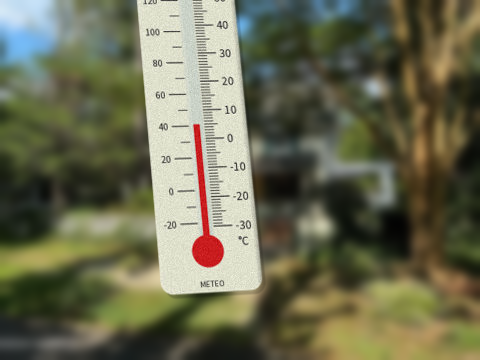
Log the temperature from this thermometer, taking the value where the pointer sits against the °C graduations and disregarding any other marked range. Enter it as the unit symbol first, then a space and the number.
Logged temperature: °C 5
